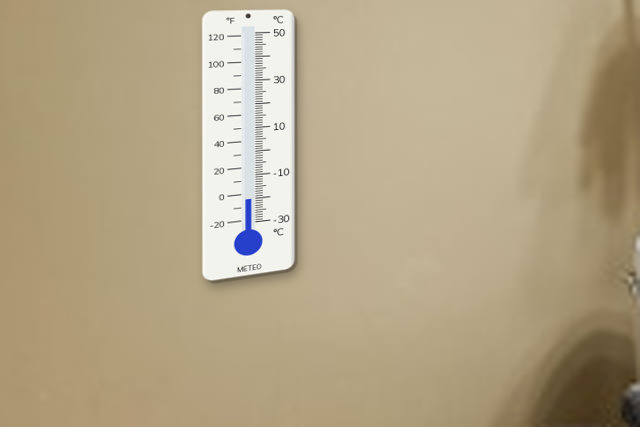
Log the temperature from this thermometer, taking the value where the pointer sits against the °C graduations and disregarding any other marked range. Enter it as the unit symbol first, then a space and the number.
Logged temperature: °C -20
